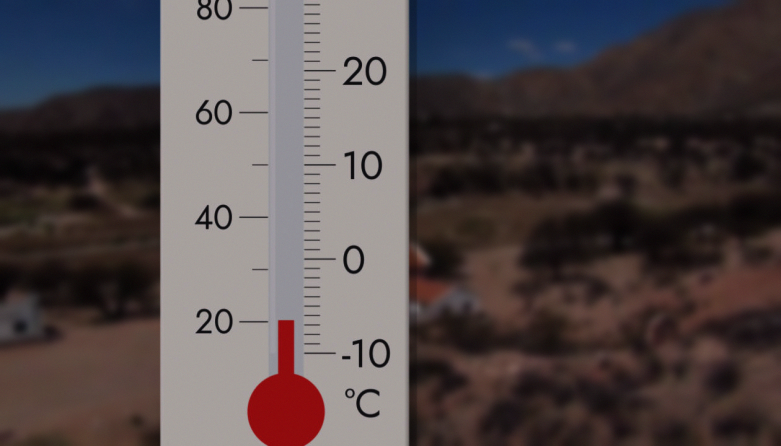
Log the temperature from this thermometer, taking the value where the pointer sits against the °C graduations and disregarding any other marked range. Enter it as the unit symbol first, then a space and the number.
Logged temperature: °C -6.5
